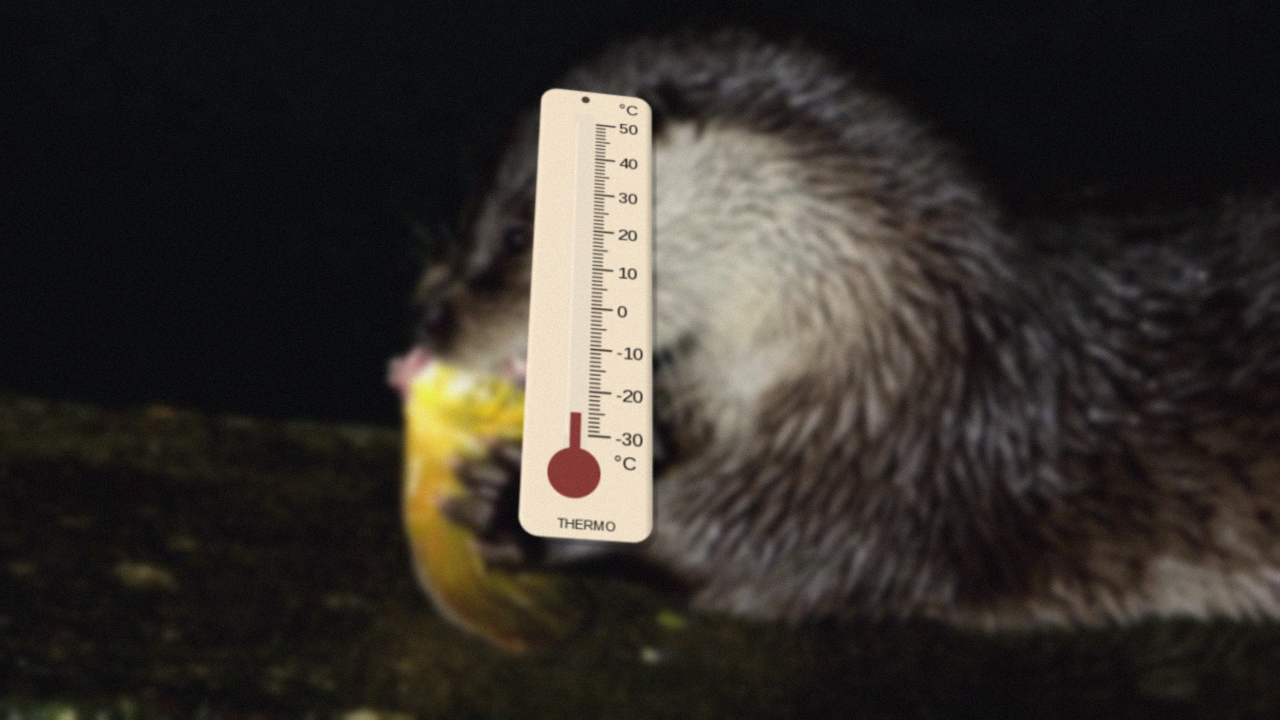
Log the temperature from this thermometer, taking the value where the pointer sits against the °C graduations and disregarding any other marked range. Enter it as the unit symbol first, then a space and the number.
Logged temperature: °C -25
